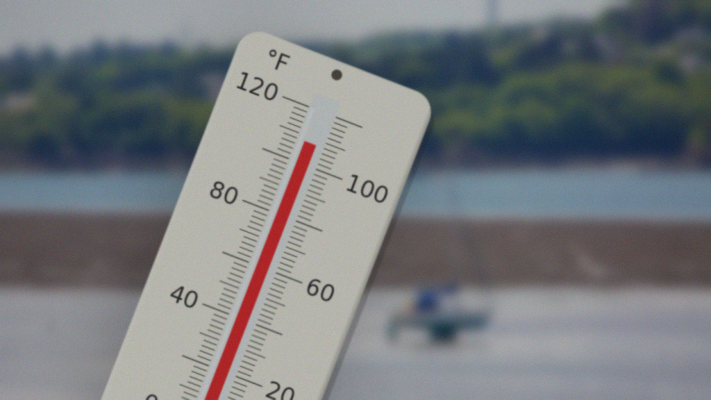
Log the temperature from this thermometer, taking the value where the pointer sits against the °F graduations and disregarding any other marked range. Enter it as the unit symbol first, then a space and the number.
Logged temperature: °F 108
